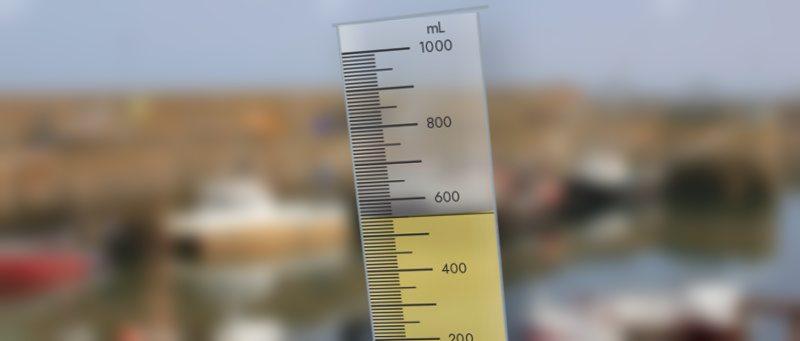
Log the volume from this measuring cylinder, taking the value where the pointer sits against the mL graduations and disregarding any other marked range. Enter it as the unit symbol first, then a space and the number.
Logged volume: mL 550
